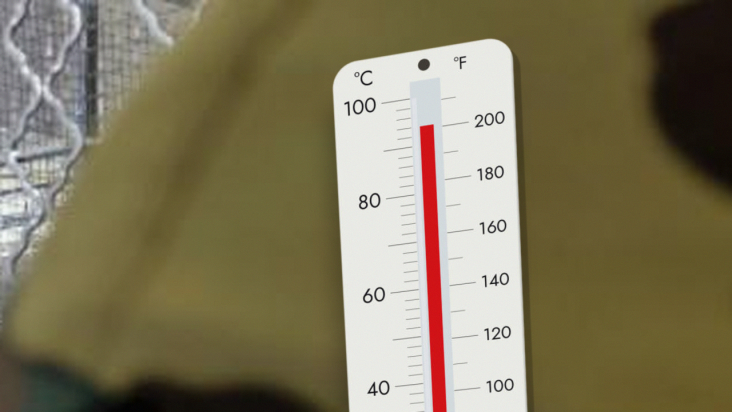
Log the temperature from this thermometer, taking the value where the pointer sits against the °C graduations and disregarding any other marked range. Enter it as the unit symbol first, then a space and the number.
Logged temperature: °C 94
